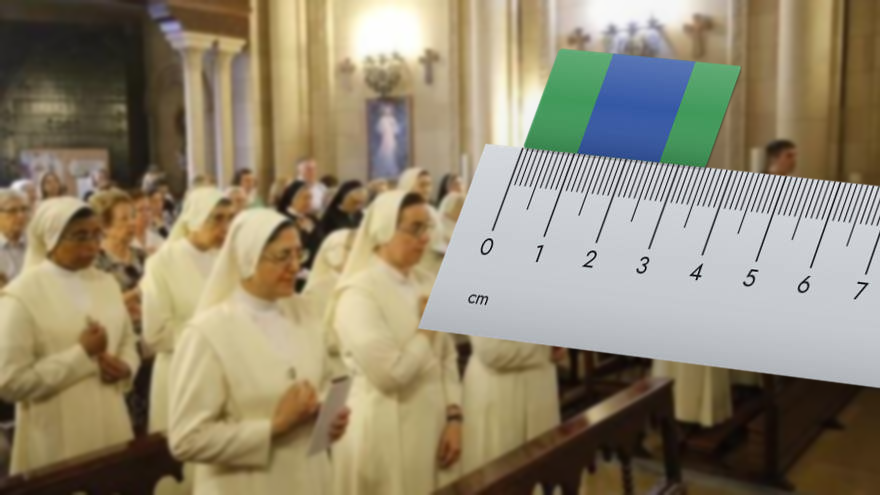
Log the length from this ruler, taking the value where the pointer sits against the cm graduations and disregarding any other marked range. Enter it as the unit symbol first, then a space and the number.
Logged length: cm 3.5
